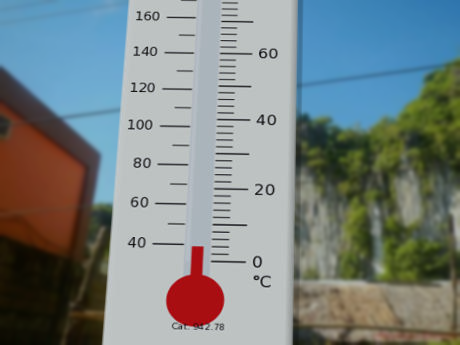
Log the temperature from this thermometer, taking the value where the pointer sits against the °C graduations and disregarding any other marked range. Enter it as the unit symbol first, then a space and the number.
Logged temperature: °C 4
